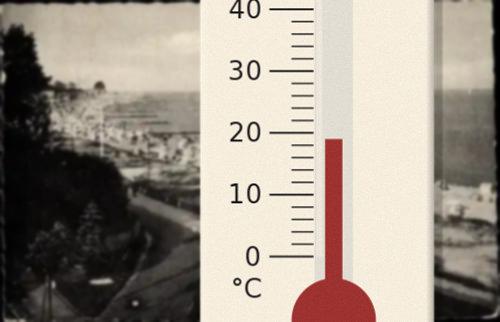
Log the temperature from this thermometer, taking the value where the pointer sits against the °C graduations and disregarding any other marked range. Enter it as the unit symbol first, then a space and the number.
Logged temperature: °C 19
